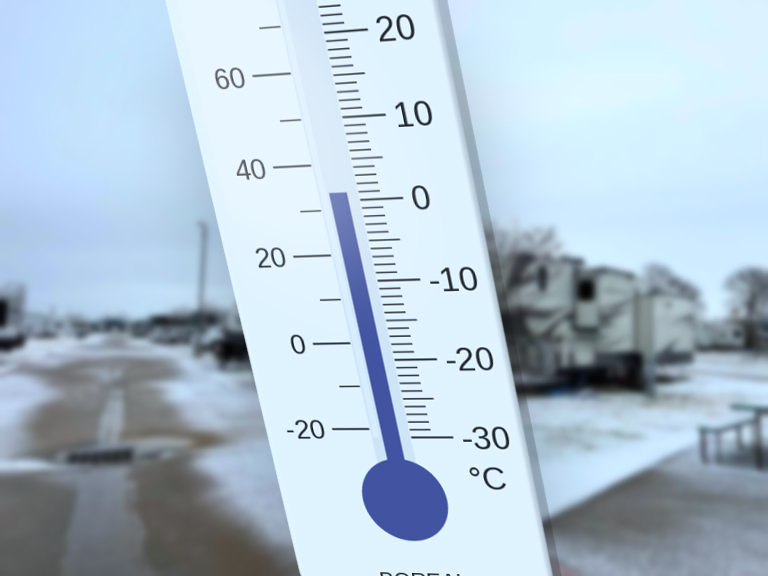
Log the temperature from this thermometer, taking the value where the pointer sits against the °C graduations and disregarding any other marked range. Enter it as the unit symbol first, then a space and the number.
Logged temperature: °C 1
